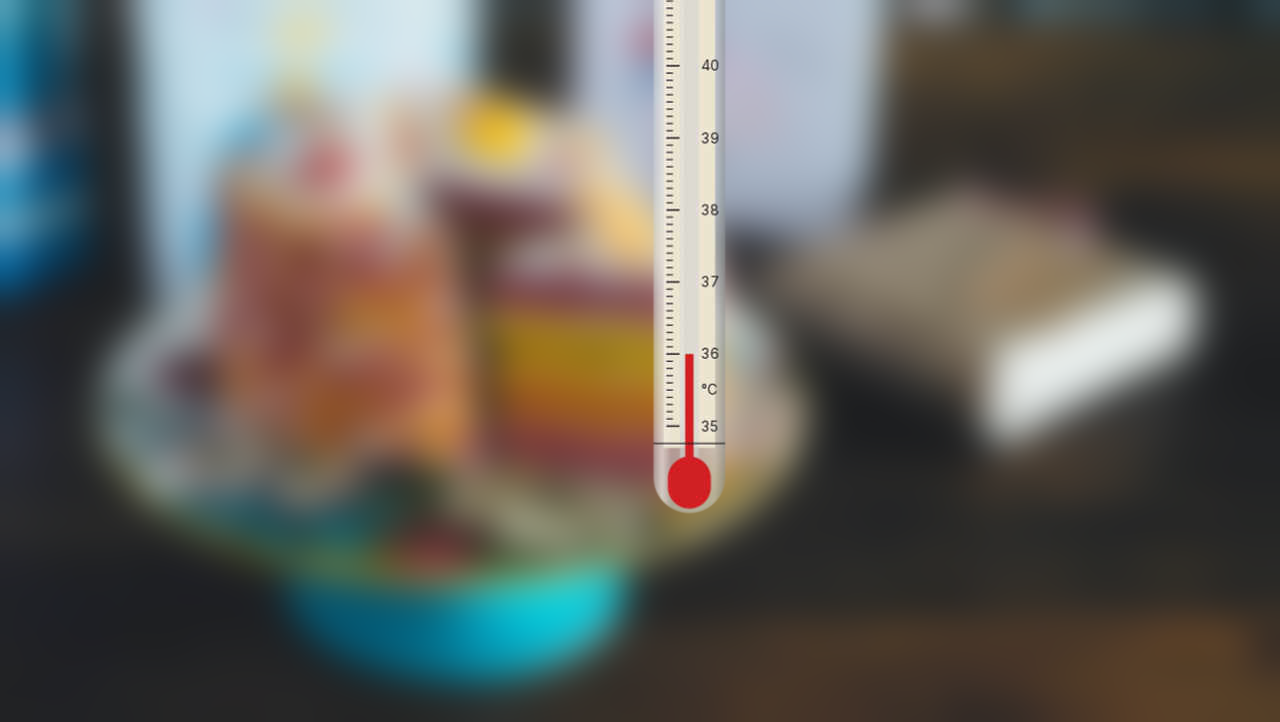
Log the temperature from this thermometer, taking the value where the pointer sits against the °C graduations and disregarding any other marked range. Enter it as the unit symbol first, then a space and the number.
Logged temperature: °C 36
